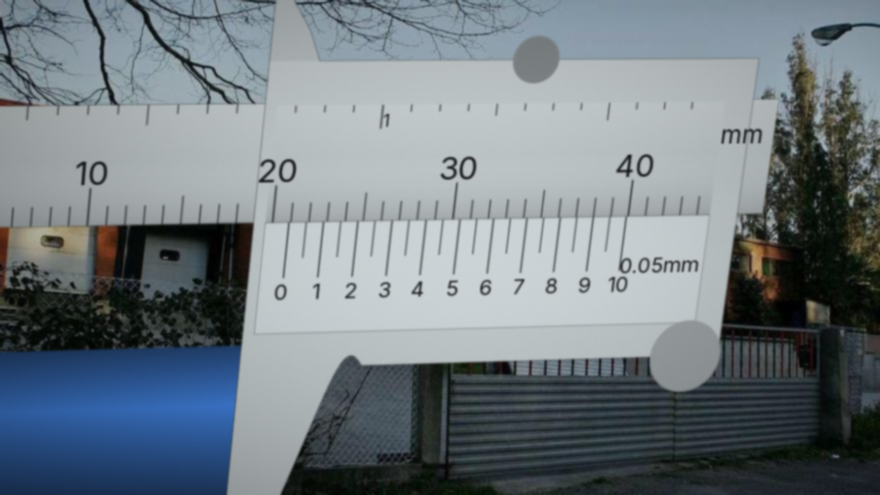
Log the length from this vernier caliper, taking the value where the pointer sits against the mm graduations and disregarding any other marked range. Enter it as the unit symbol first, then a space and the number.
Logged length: mm 20.9
